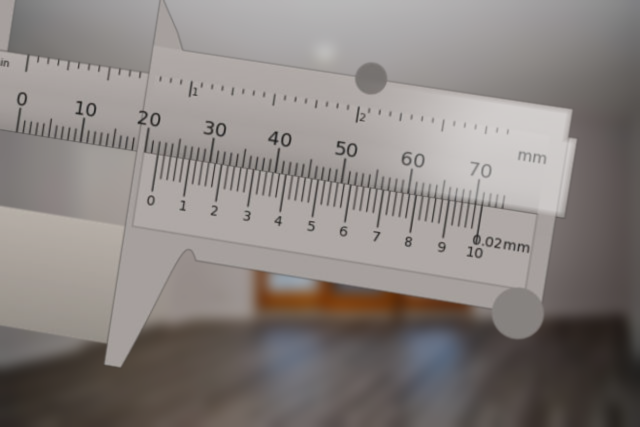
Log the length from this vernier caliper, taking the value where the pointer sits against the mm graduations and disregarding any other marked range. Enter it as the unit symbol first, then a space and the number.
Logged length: mm 22.0
